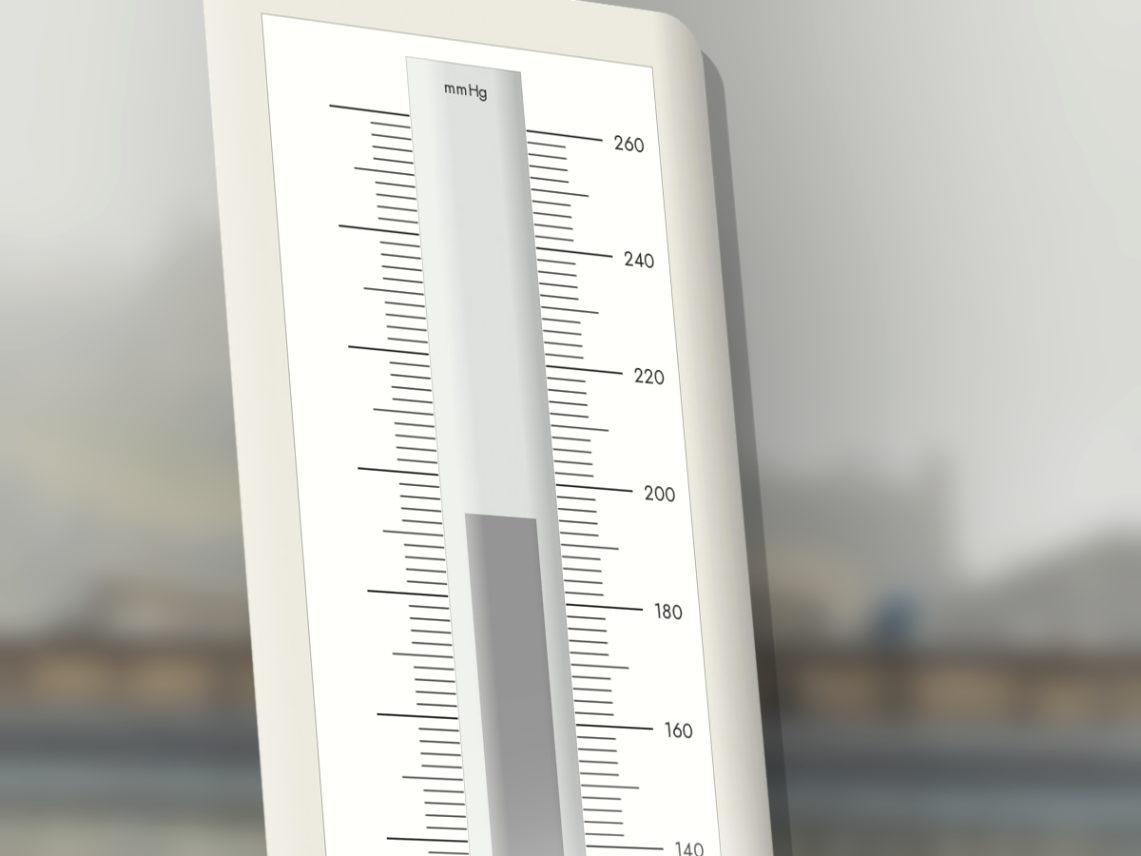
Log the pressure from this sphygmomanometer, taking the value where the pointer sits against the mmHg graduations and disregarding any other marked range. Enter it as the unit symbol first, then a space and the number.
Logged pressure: mmHg 194
